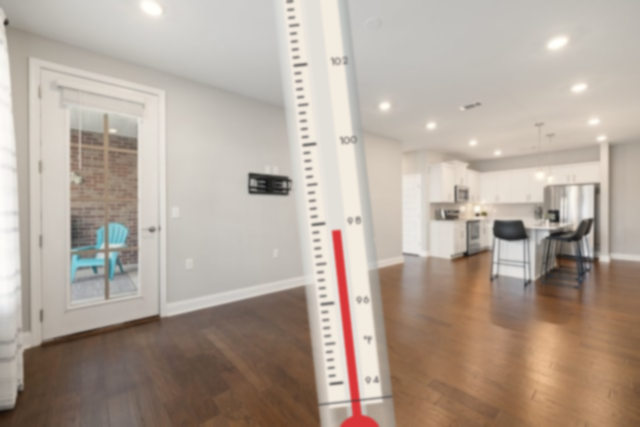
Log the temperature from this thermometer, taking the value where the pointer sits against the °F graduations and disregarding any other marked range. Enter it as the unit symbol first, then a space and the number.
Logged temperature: °F 97.8
